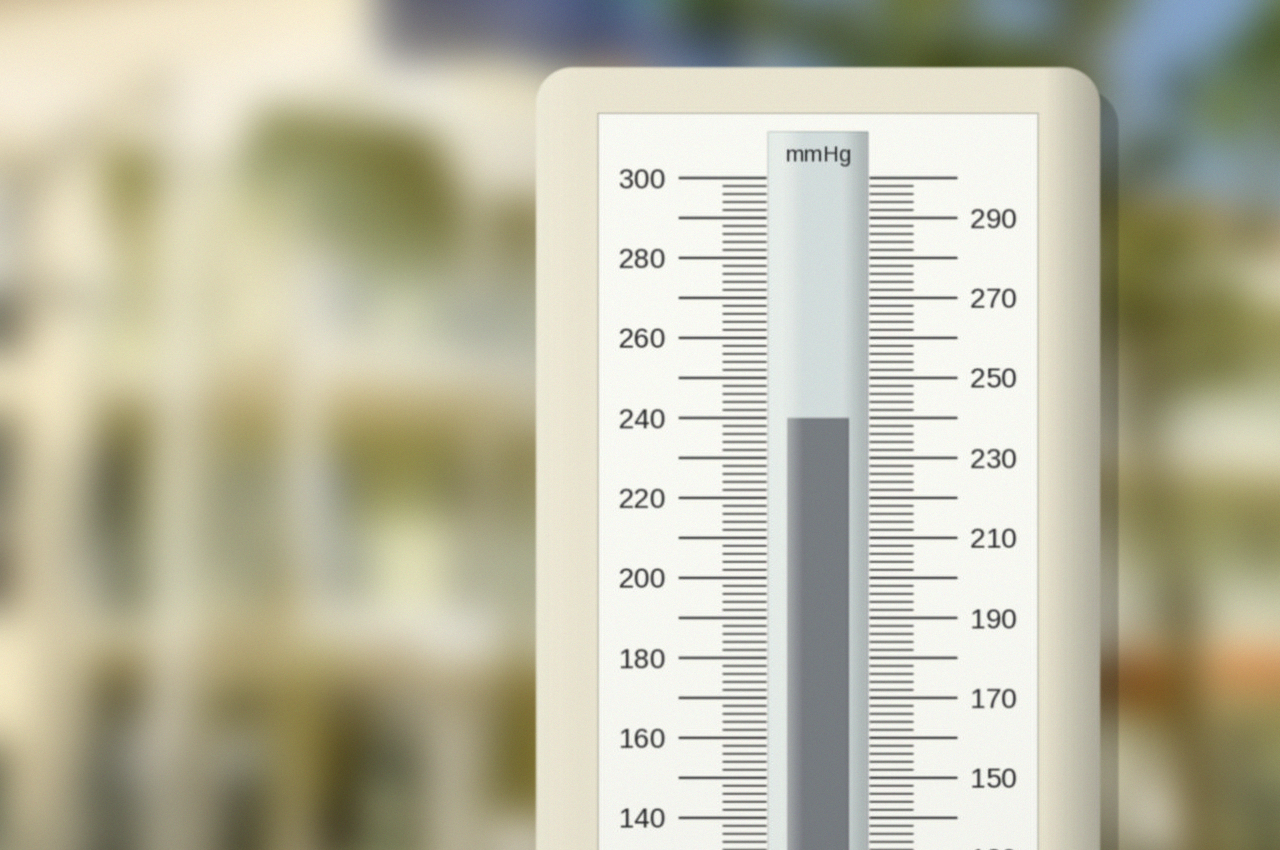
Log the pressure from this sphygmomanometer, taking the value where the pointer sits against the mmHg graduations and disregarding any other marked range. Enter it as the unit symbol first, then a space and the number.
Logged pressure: mmHg 240
